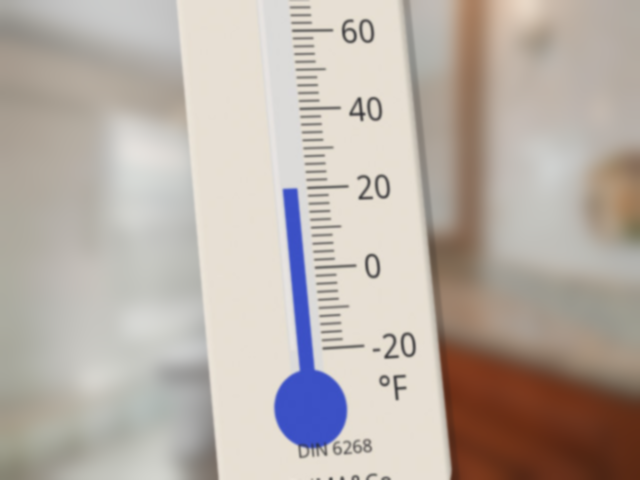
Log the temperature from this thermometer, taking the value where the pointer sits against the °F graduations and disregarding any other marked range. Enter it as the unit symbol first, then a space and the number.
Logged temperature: °F 20
